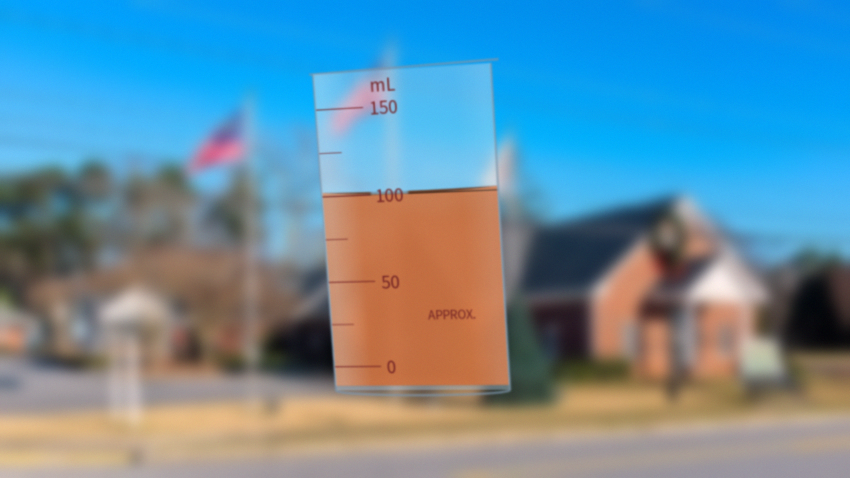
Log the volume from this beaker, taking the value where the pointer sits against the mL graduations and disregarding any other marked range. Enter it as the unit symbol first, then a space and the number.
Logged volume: mL 100
